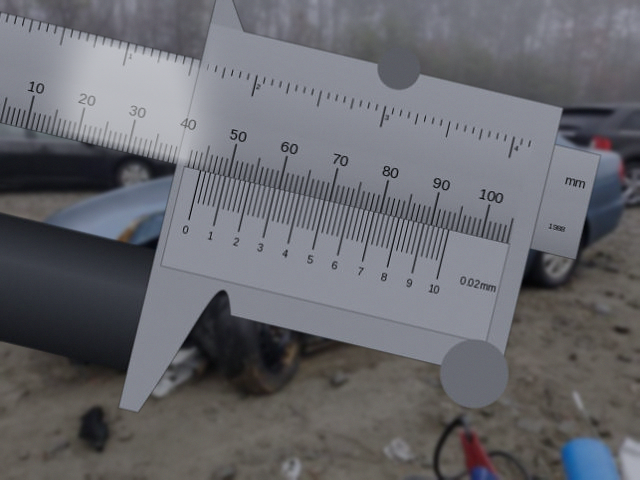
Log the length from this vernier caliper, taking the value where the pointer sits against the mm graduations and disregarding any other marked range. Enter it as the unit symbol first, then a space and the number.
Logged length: mm 44.5
